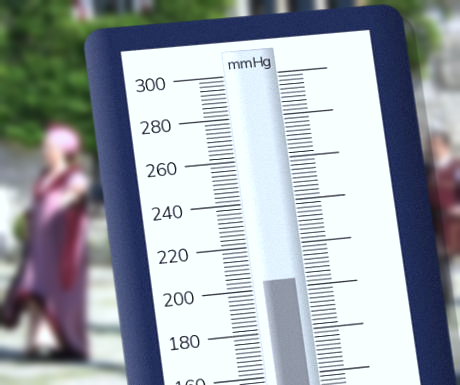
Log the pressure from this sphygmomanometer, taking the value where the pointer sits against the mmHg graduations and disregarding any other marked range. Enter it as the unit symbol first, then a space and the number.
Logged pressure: mmHg 204
